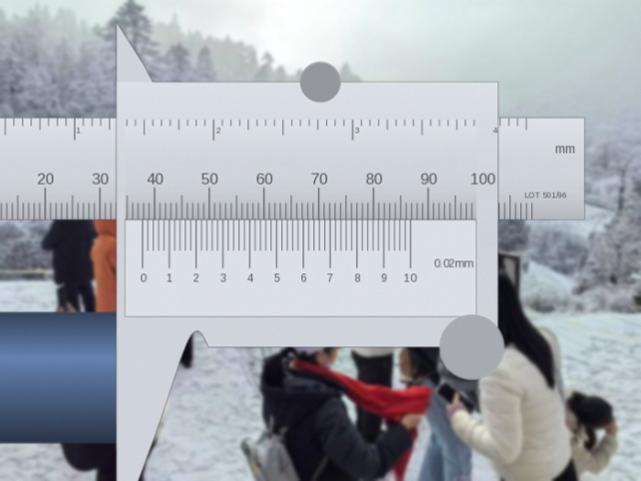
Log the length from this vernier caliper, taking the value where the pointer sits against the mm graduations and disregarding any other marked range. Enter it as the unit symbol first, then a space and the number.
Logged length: mm 37.8
